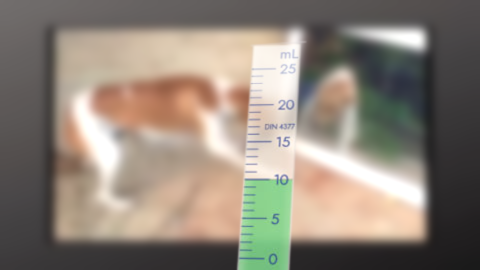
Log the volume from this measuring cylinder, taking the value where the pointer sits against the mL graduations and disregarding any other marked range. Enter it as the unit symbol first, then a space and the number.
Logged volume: mL 10
